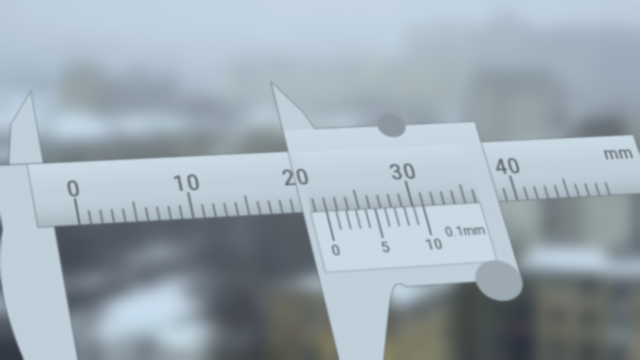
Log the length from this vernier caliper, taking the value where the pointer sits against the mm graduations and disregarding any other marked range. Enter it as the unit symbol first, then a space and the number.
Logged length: mm 22.0
